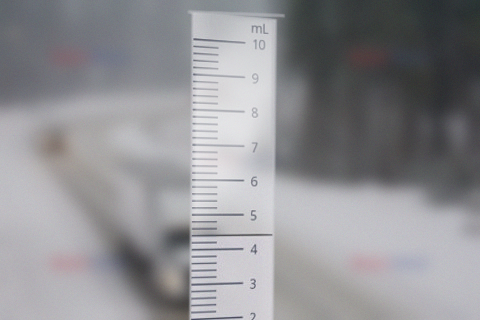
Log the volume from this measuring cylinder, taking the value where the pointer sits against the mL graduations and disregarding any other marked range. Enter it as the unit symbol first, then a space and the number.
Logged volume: mL 4.4
